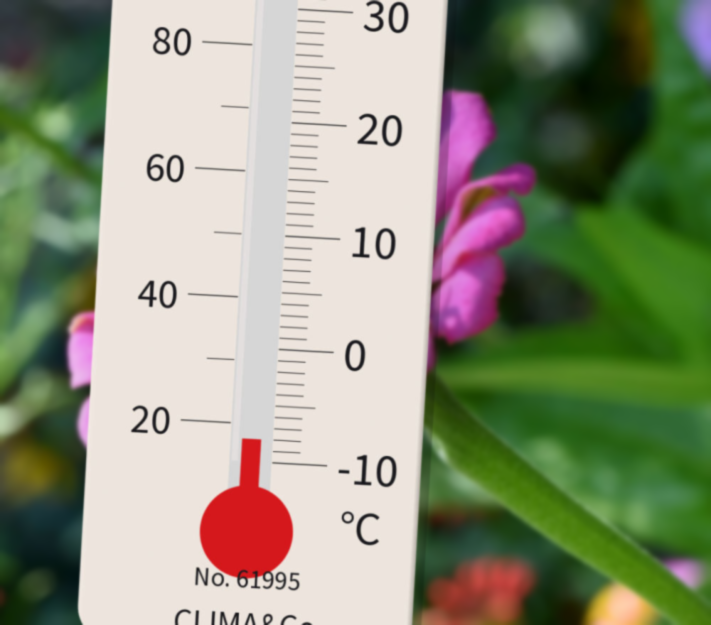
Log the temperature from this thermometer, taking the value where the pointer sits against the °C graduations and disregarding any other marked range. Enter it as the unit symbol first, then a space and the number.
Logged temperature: °C -8
